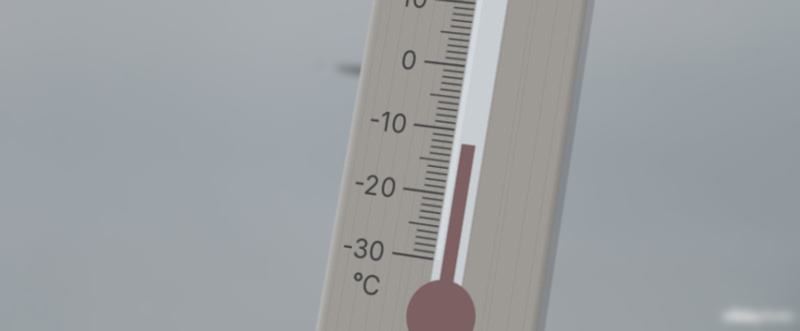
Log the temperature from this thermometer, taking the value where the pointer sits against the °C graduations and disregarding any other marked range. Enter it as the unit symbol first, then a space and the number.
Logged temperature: °C -12
